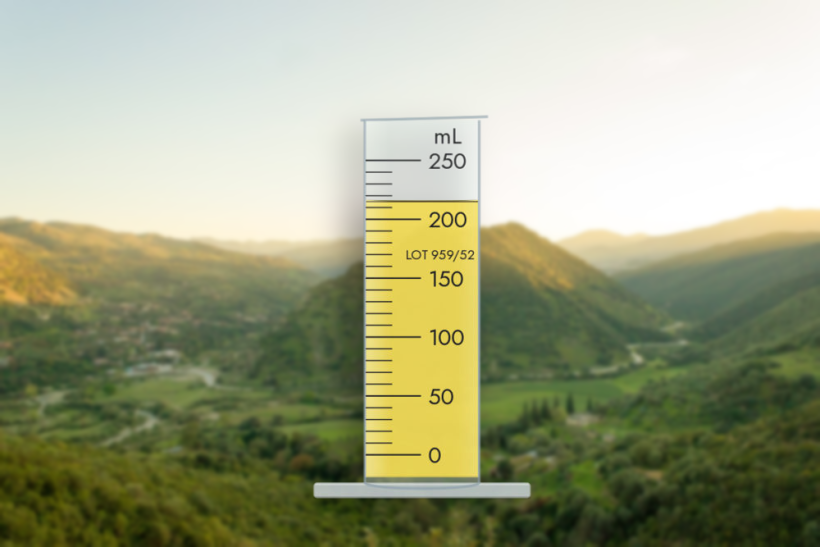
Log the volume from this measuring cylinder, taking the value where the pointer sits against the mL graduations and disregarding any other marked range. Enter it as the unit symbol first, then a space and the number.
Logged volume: mL 215
